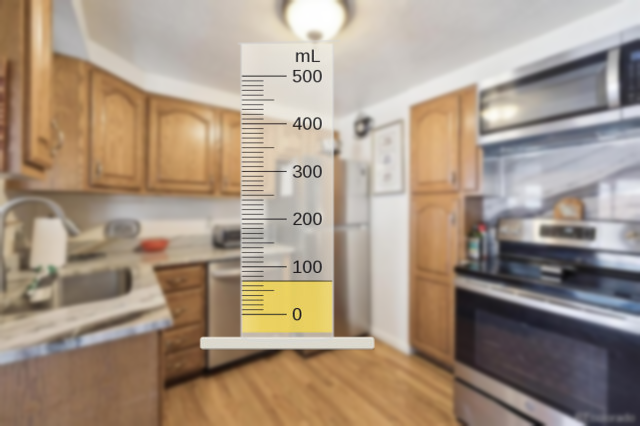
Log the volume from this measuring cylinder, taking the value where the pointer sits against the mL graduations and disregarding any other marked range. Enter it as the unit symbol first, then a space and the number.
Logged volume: mL 70
